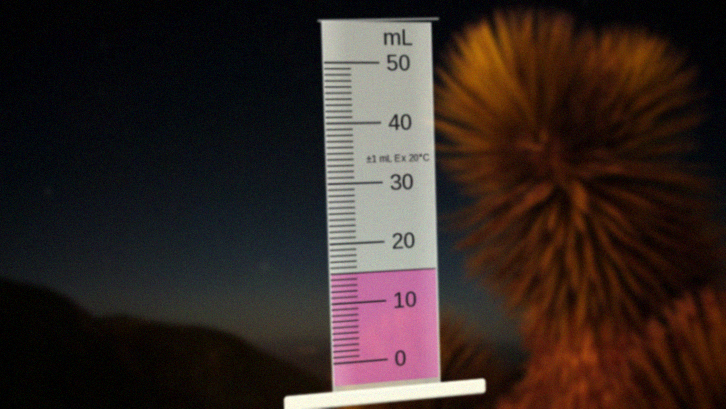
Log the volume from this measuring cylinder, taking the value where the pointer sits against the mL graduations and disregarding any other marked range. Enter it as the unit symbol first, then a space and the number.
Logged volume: mL 15
